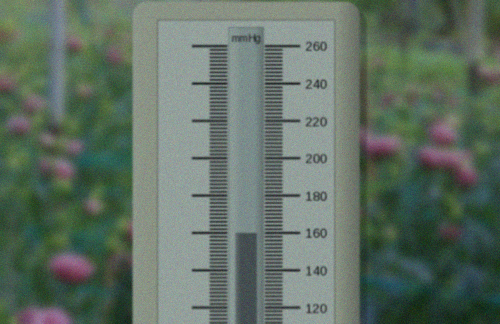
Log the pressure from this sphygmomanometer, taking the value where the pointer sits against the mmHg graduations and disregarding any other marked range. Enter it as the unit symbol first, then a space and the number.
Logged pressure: mmHg 160
